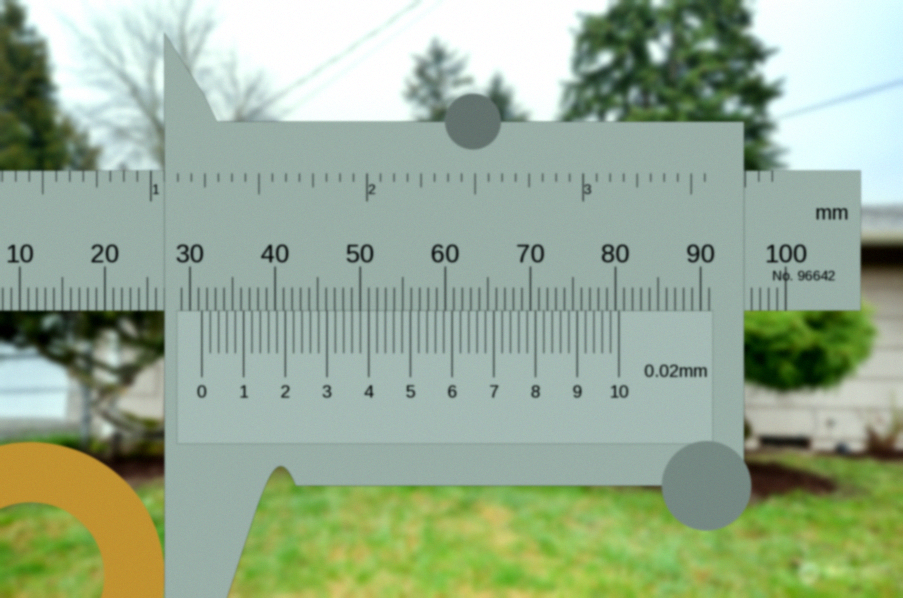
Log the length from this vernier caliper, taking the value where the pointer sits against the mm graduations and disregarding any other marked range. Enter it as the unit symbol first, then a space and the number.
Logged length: mm 31.4
